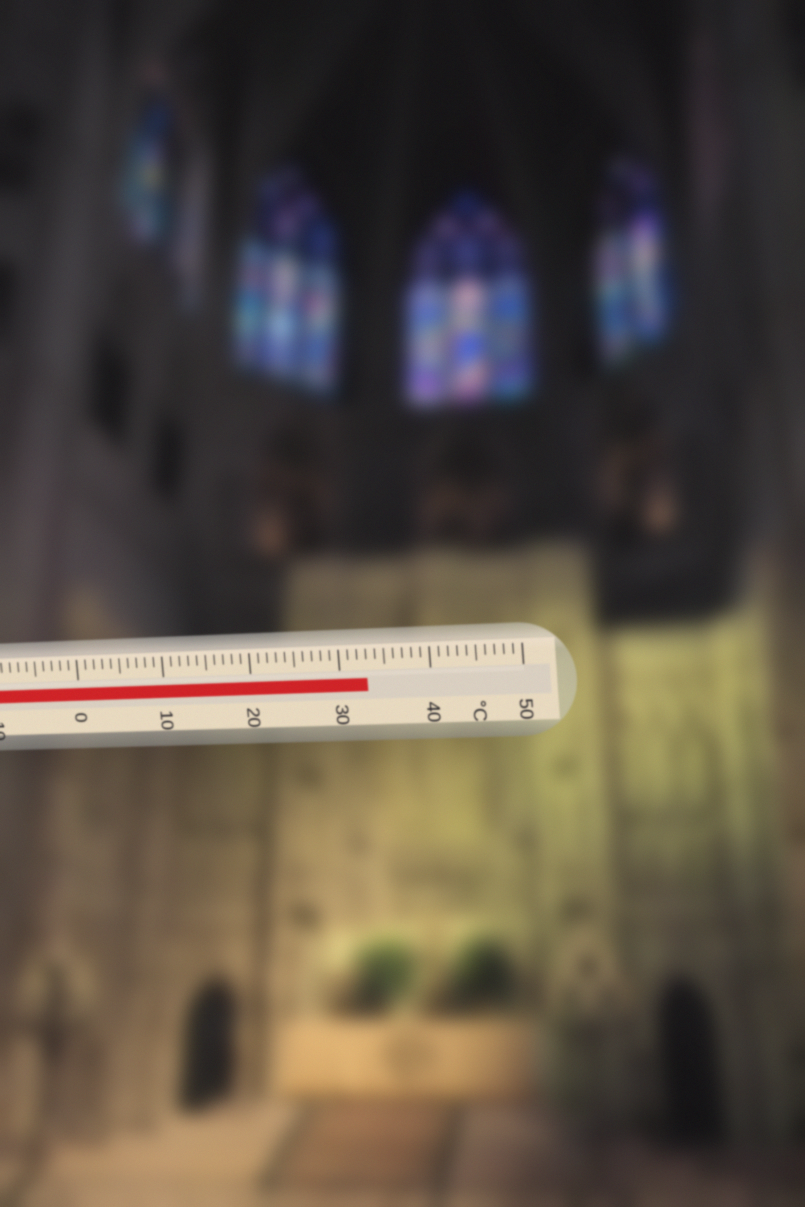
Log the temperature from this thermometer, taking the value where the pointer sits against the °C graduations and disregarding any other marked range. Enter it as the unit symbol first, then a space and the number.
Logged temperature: °C 33
